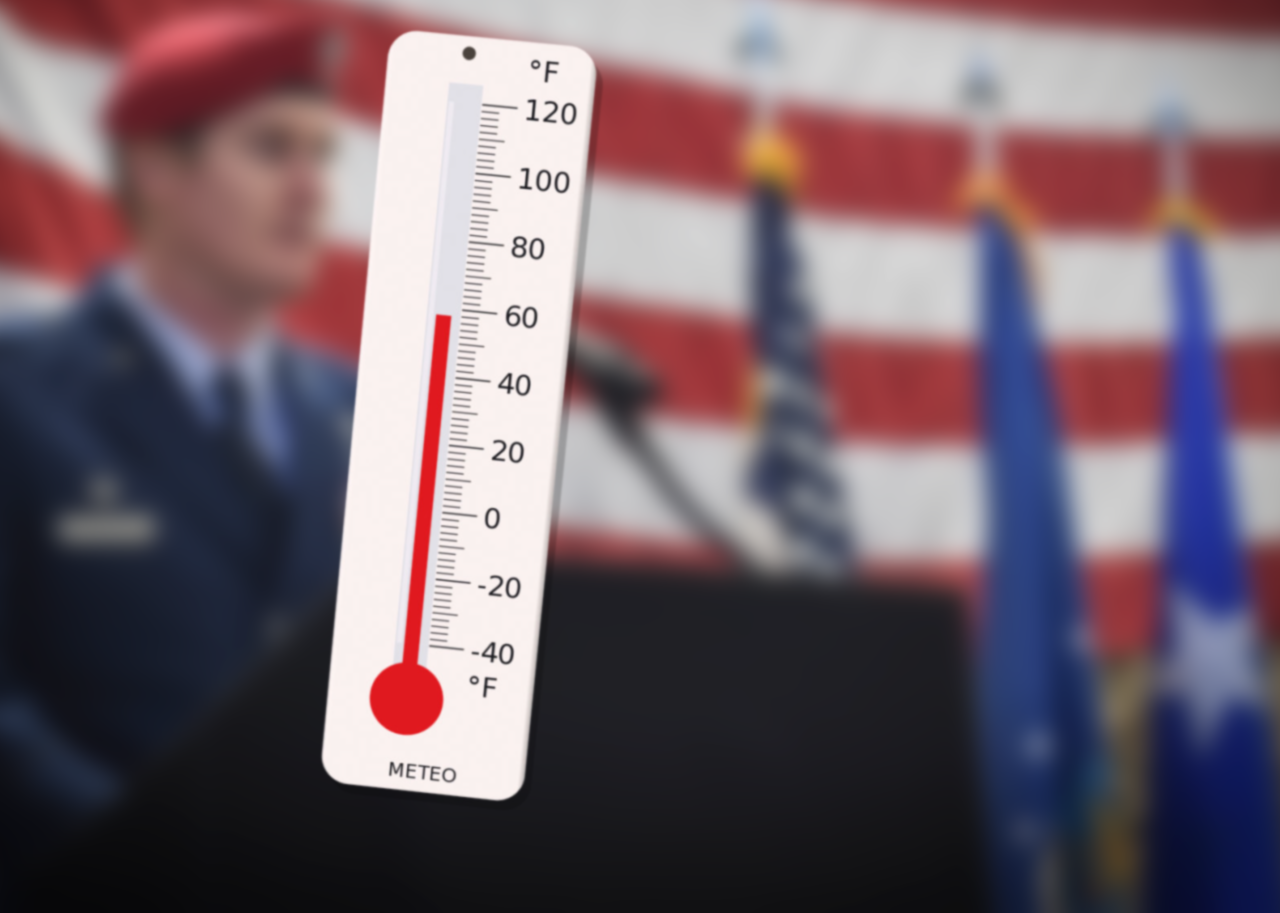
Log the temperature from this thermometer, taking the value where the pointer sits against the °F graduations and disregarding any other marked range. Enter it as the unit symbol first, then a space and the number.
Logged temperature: °F 58
